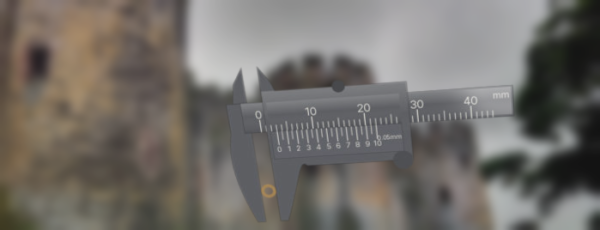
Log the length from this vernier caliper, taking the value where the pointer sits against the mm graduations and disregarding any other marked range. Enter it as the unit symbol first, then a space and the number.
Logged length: mm 3.0
